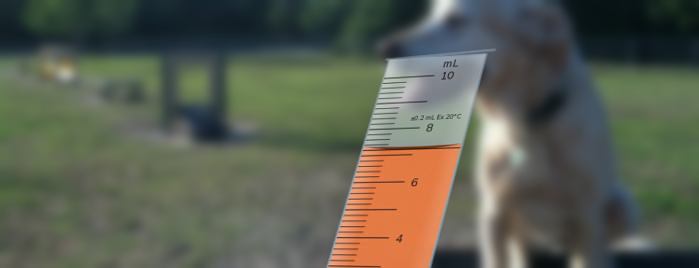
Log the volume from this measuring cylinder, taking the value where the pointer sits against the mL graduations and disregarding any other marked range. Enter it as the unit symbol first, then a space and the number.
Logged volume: mL 7.2
